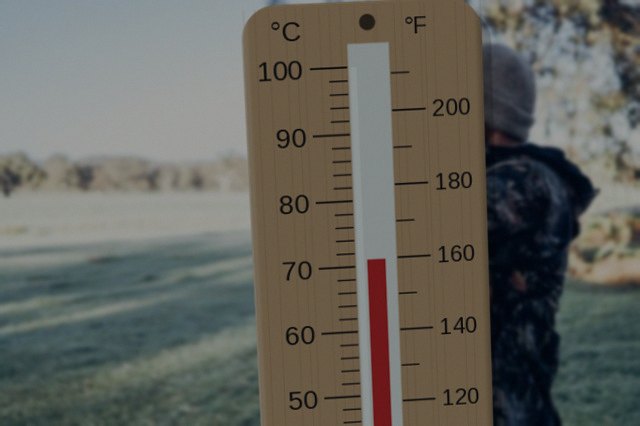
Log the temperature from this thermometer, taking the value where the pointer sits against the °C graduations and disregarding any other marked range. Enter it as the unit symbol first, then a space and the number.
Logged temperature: °C 71
